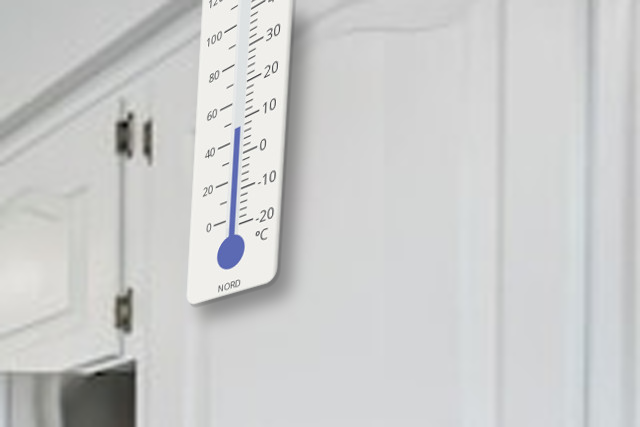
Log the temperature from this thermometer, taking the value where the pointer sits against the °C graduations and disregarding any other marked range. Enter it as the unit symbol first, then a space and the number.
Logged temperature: °C 8
